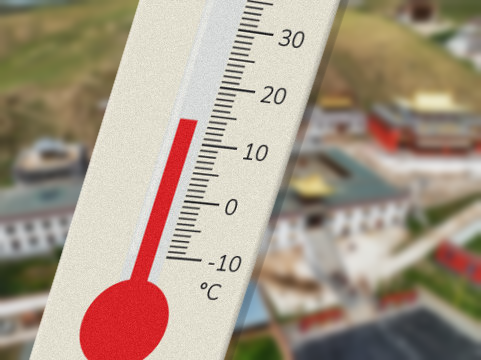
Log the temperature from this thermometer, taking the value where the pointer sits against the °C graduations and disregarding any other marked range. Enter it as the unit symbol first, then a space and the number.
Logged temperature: °C 14
